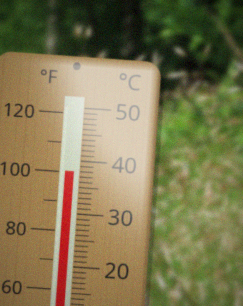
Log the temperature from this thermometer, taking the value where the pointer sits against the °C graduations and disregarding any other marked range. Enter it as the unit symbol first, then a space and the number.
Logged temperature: °C 38
